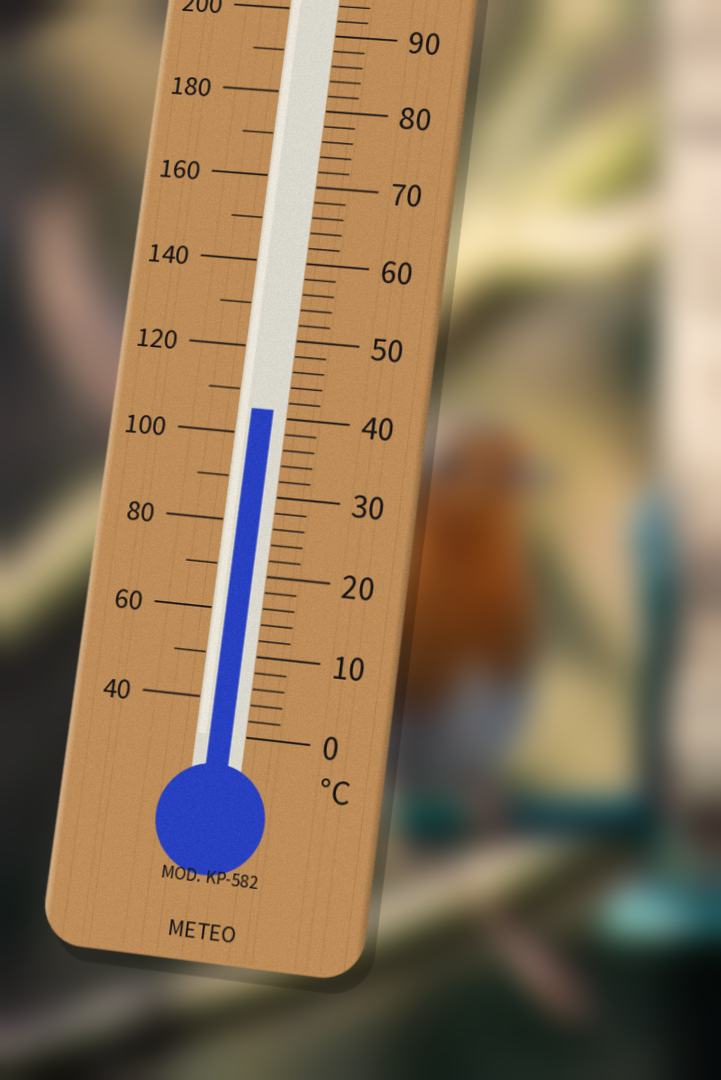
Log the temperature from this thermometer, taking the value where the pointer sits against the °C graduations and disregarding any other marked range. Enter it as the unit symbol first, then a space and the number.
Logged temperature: °C 41
